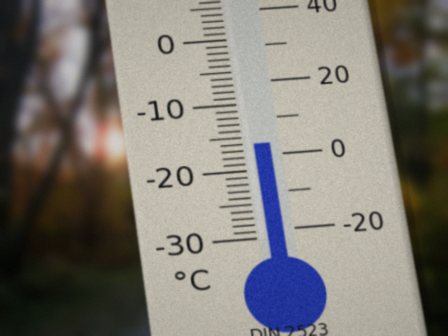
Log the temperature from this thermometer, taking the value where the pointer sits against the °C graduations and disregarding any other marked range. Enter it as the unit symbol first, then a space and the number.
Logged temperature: °C -16
